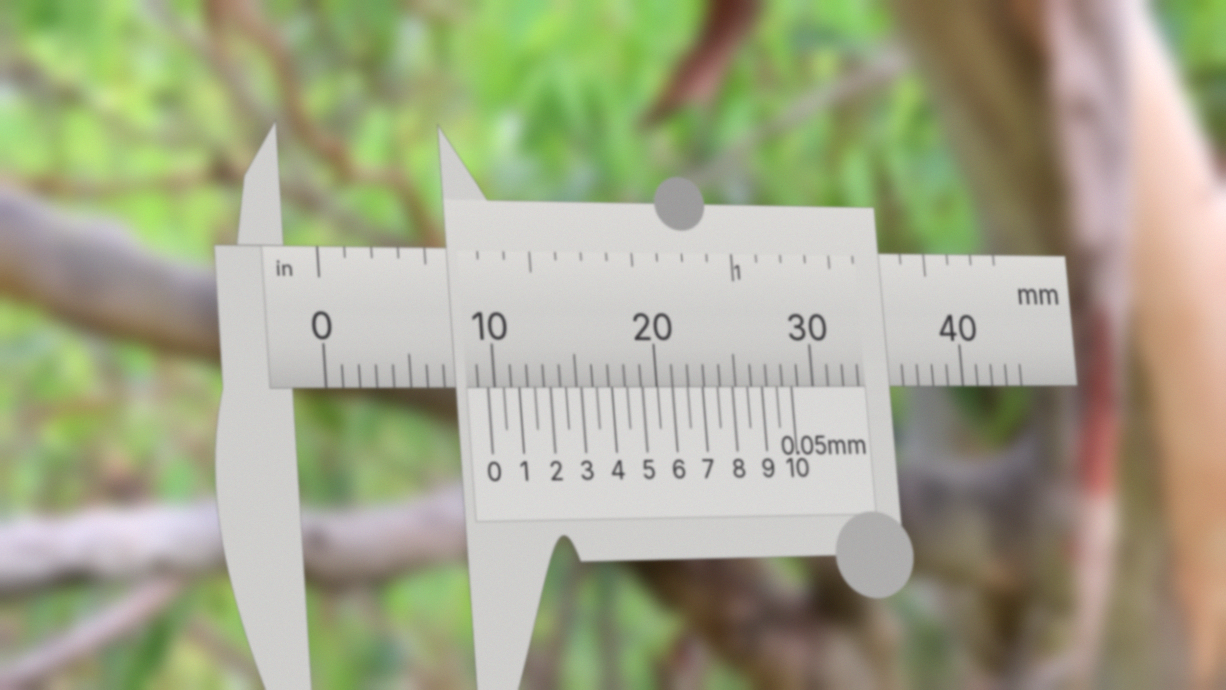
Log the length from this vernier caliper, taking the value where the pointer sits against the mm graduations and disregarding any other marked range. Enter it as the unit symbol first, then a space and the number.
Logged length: mm 9.6
